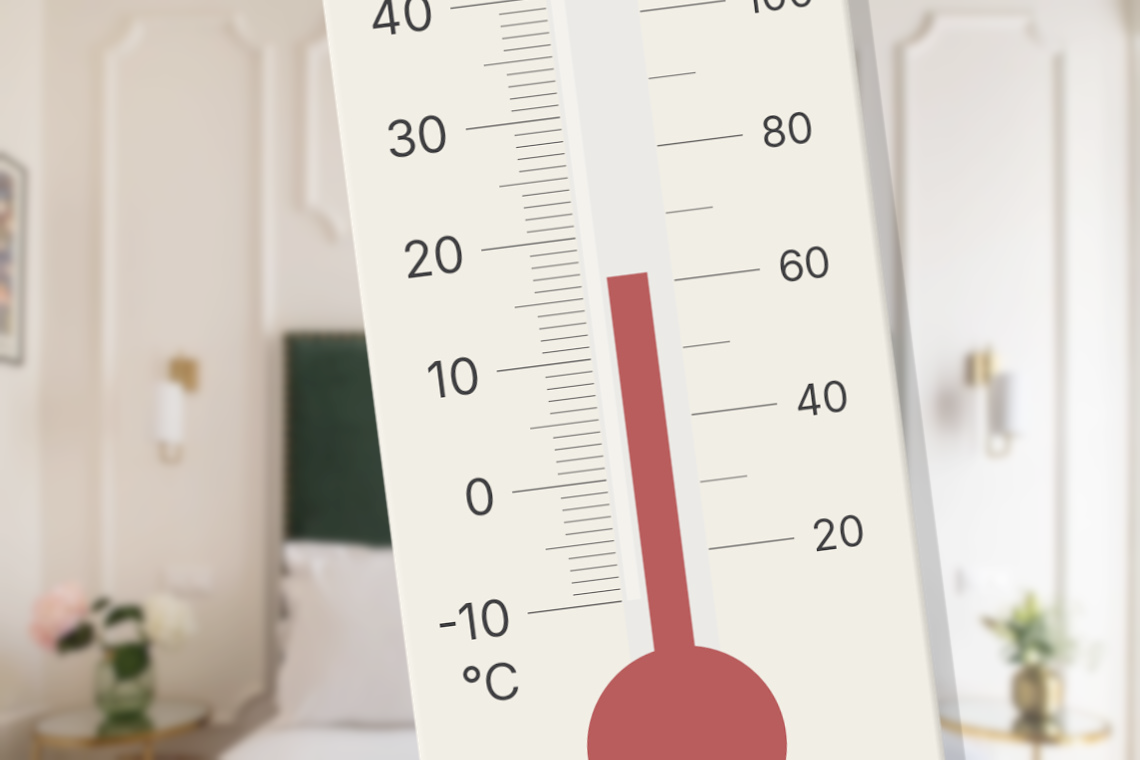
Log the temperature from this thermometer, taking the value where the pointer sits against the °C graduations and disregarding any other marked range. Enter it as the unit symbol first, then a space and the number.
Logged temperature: °C 16.5
